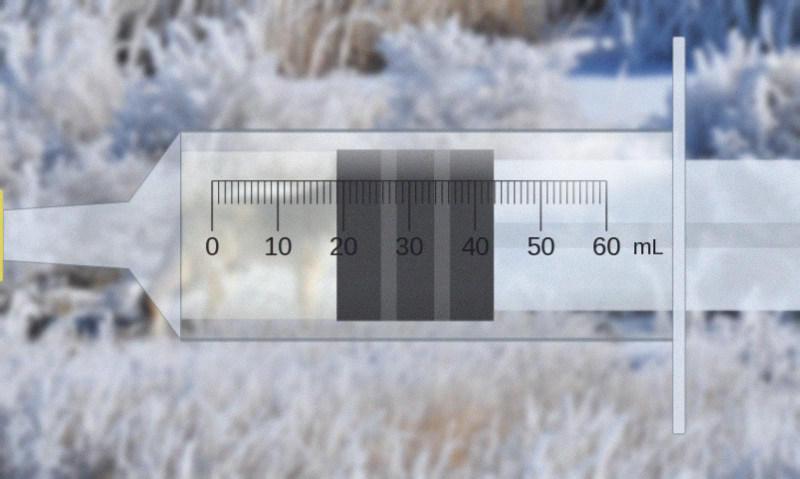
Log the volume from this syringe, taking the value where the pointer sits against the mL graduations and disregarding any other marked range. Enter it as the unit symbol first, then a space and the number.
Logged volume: mL 19
